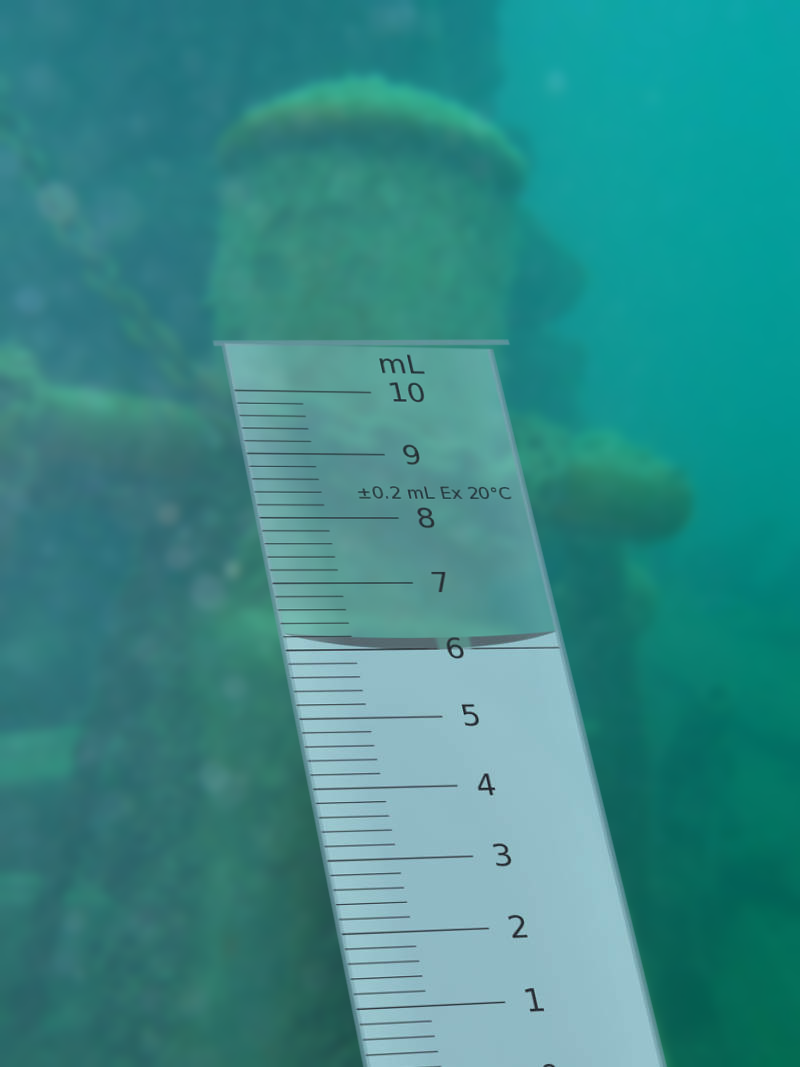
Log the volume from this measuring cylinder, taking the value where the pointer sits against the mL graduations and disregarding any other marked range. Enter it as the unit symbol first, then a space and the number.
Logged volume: mL 6
